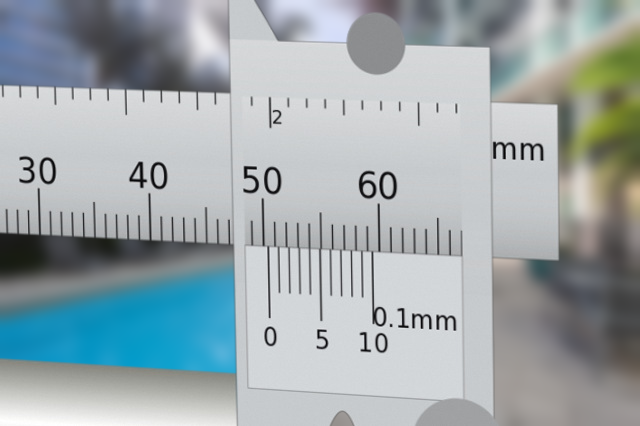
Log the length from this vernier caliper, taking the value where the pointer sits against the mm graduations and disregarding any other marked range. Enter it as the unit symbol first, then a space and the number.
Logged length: mm 50.4
